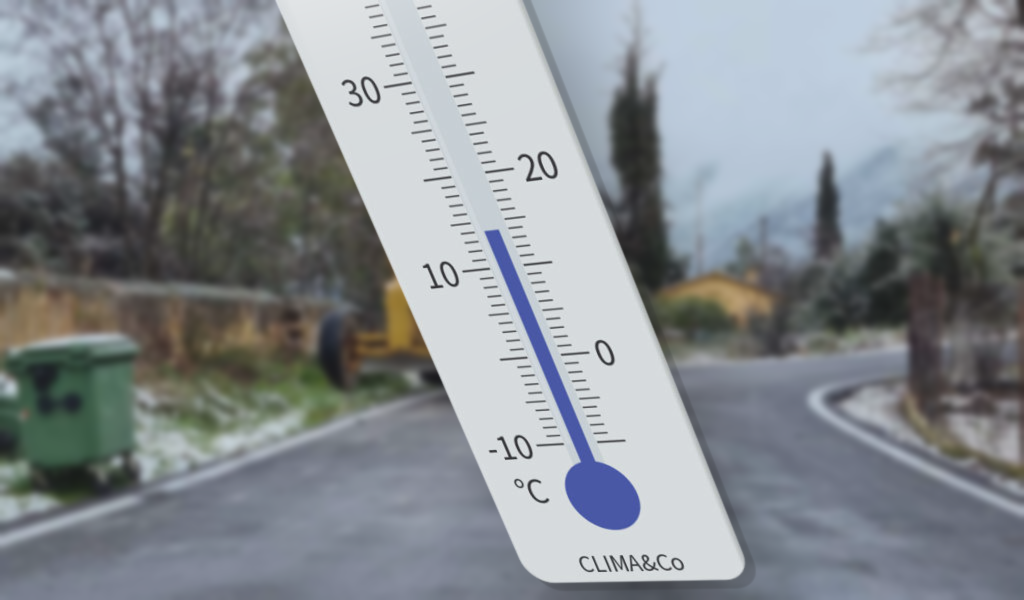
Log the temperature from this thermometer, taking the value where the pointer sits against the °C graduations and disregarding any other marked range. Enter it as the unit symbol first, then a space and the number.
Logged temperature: °C 14
